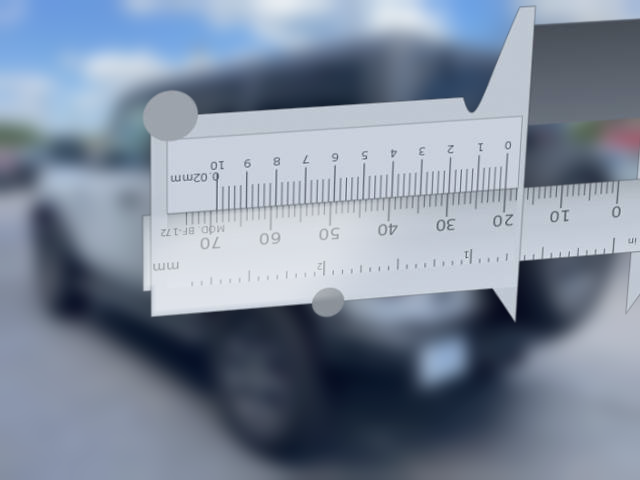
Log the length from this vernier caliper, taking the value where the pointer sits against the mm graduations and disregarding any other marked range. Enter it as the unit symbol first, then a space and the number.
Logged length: mm 20.0
